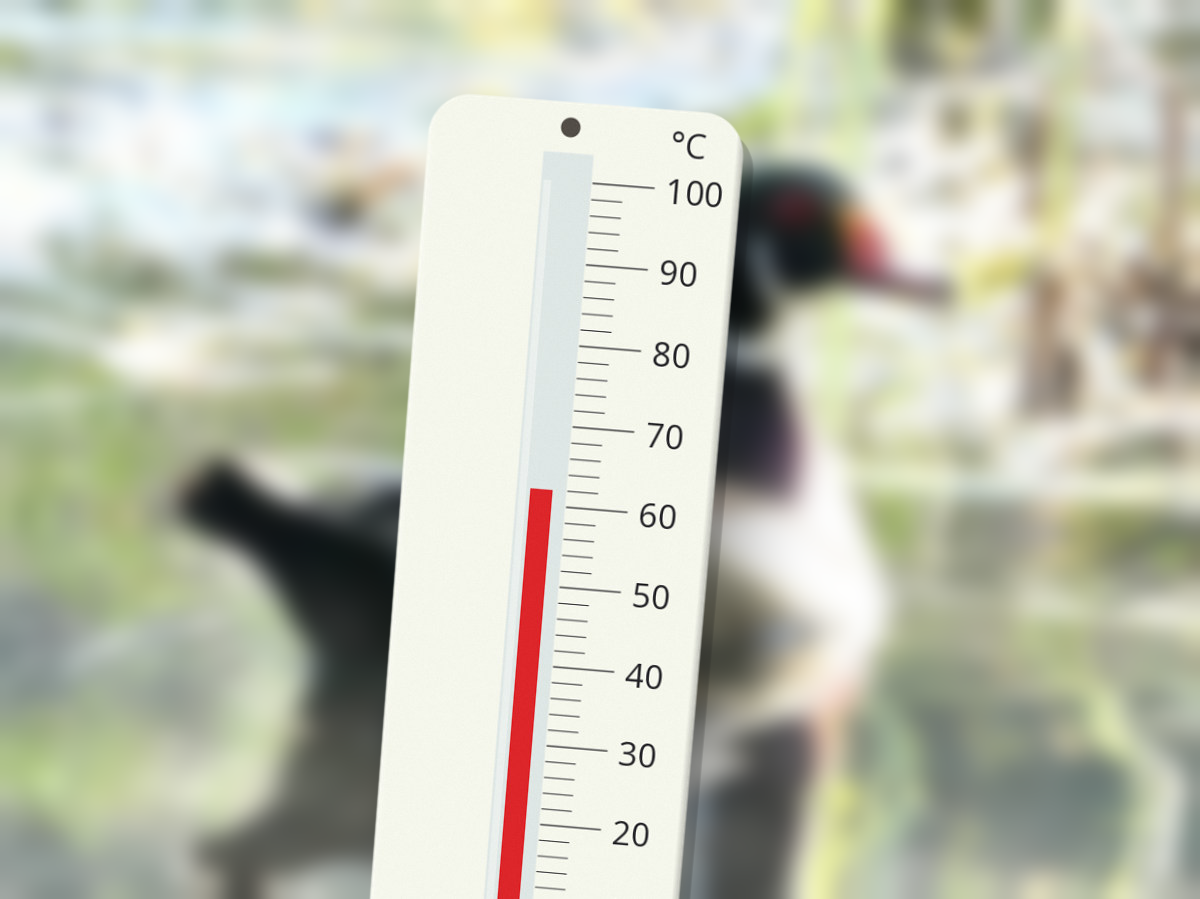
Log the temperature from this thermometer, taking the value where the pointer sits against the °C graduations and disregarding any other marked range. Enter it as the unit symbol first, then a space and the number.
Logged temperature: °C 62
